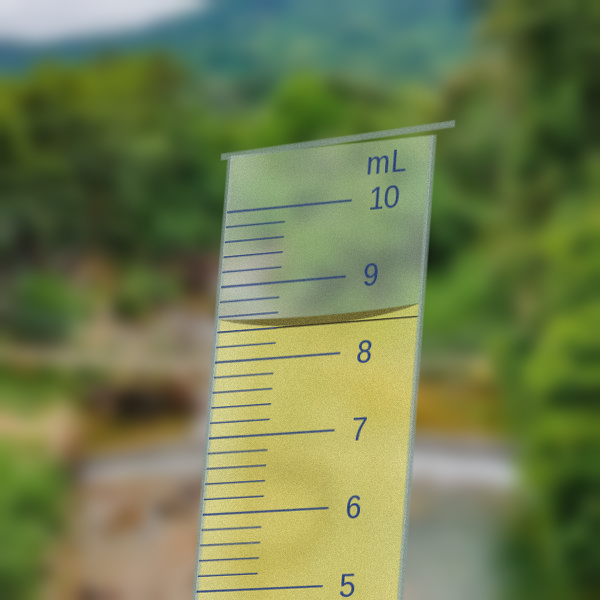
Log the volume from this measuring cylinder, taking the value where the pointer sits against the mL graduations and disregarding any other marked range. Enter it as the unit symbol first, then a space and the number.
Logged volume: mL 8.4
